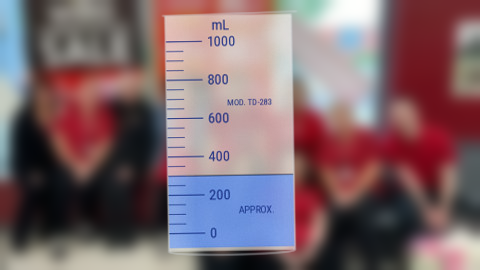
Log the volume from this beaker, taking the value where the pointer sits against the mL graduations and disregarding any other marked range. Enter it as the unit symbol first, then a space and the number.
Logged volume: mL 300
